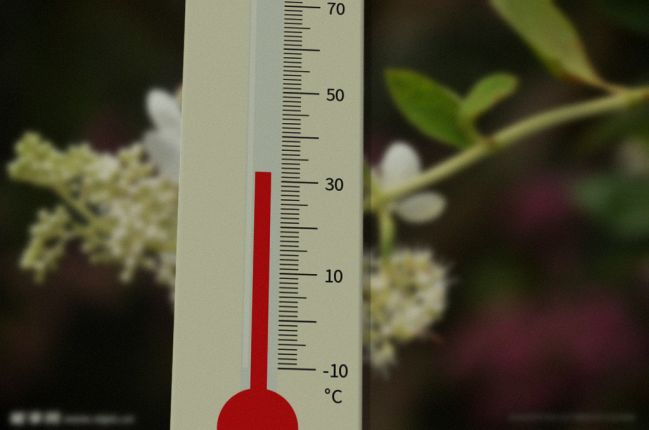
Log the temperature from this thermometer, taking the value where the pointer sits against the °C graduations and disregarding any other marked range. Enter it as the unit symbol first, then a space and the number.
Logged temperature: °C 32
